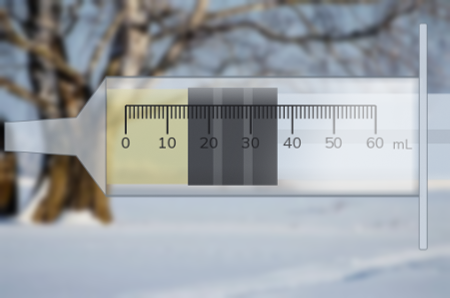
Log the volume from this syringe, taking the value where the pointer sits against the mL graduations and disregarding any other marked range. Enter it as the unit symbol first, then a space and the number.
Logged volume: mL 15
